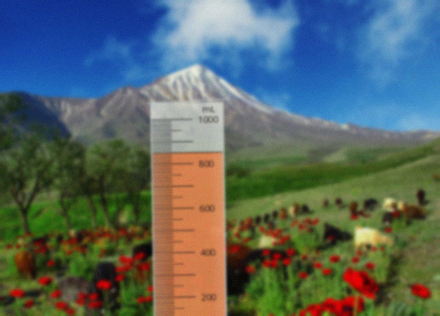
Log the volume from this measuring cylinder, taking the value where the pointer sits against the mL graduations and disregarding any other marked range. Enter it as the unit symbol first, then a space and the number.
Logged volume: mL 850
